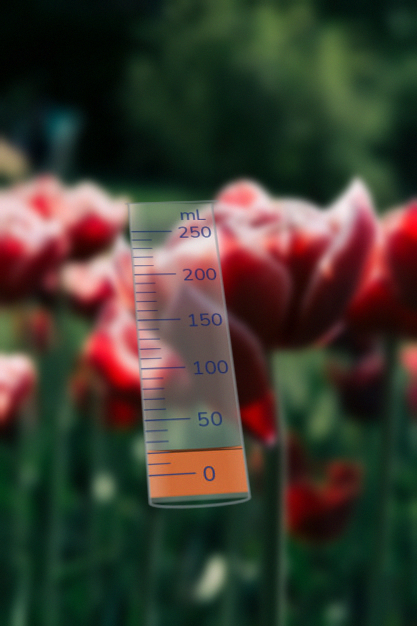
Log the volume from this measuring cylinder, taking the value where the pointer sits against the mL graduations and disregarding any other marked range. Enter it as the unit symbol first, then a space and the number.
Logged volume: mL 20
